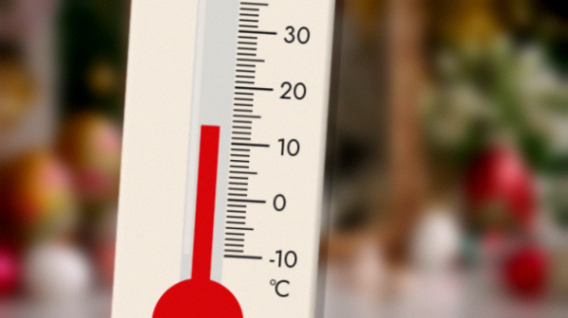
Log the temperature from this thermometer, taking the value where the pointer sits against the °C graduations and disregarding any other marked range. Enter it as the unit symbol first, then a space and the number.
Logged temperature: °C 13
